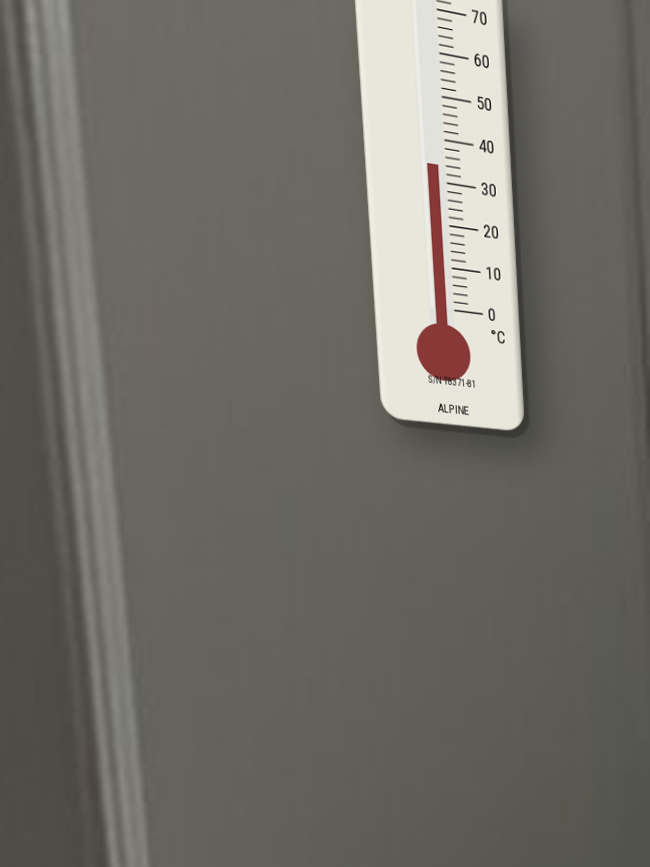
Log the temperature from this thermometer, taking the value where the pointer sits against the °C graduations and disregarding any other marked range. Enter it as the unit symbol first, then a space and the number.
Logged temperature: °C 34
